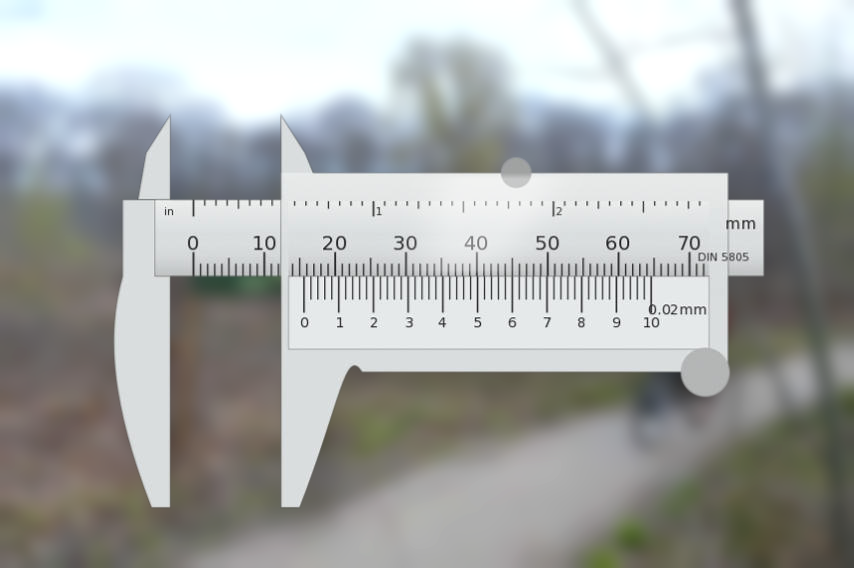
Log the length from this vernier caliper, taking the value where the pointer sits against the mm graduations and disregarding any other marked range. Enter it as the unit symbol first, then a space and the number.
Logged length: mm 15.6
